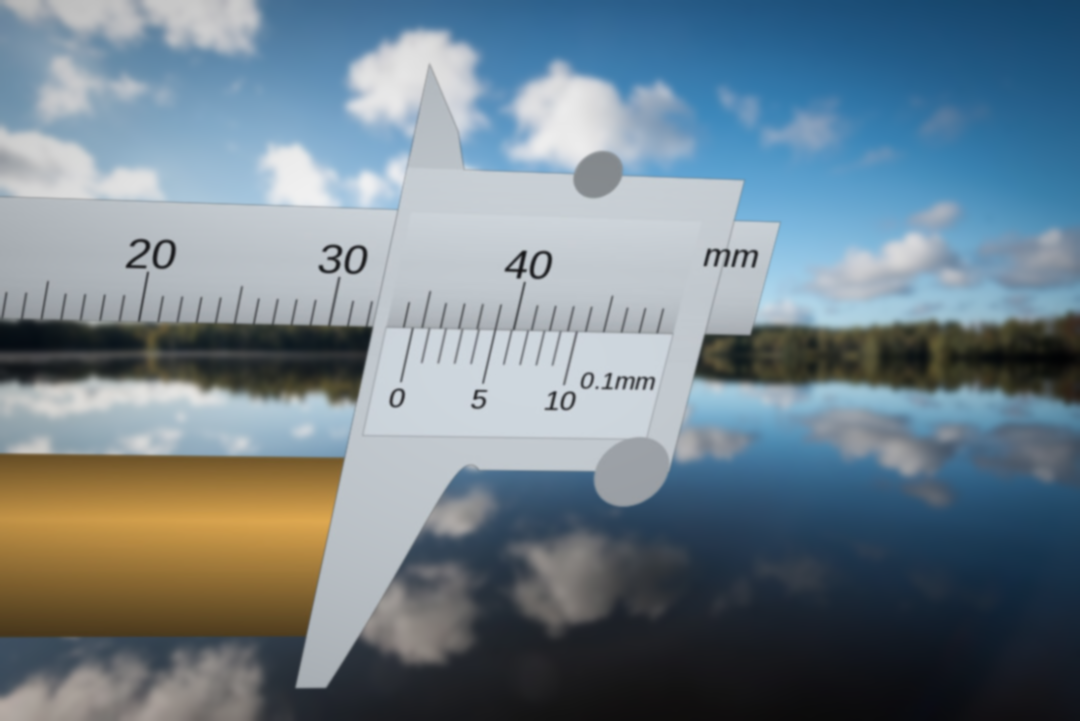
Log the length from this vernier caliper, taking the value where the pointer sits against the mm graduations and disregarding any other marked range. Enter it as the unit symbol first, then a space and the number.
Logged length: mm 34.5
